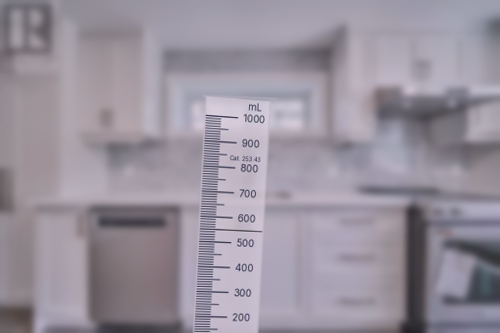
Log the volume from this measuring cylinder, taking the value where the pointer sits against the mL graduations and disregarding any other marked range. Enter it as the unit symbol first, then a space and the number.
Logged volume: mL 550
